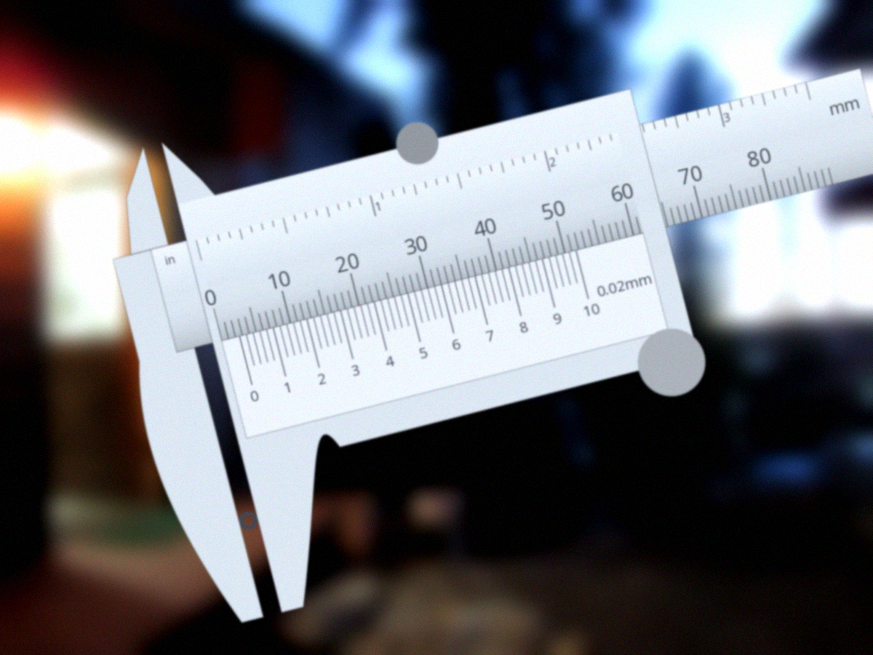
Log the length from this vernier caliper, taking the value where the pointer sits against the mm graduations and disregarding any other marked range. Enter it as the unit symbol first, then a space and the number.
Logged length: mm 2.6
